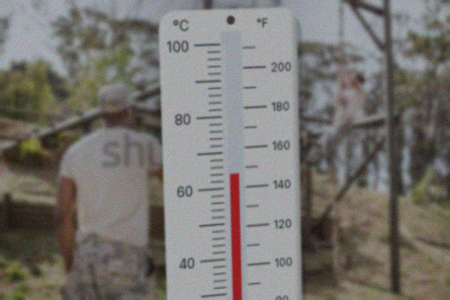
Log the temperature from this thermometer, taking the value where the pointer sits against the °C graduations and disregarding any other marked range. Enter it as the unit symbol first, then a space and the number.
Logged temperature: °C 64
